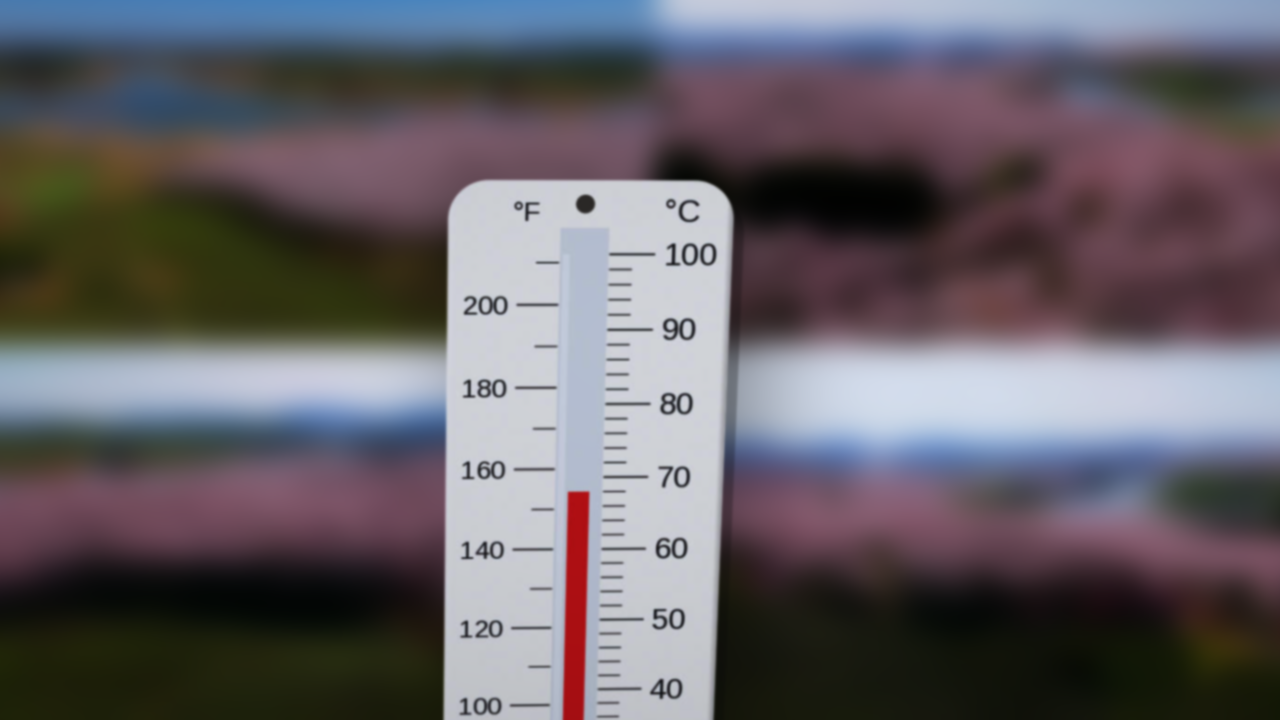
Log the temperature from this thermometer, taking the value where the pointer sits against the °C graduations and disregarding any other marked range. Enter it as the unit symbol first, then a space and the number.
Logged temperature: °C 68
